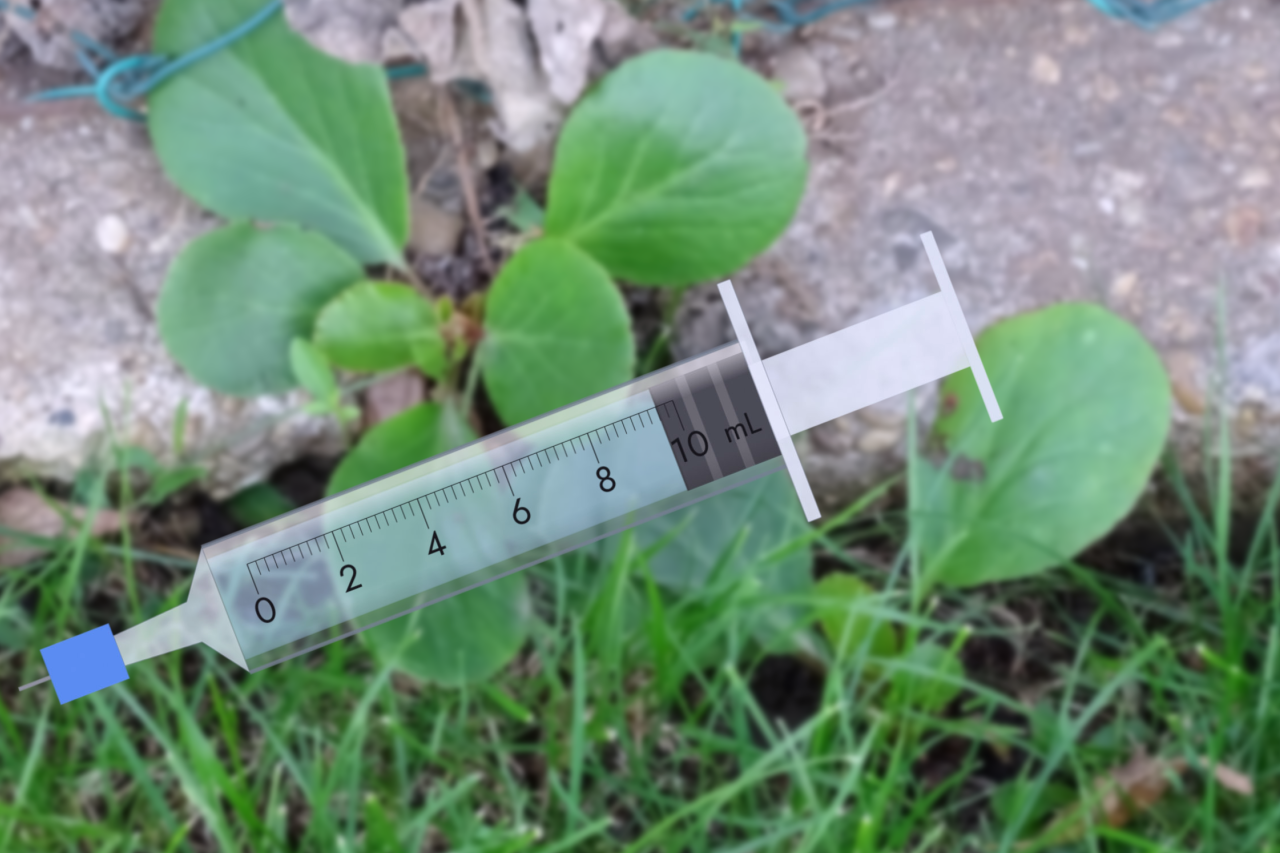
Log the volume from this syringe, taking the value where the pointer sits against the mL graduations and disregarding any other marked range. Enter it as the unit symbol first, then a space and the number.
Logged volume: mL 9.6
